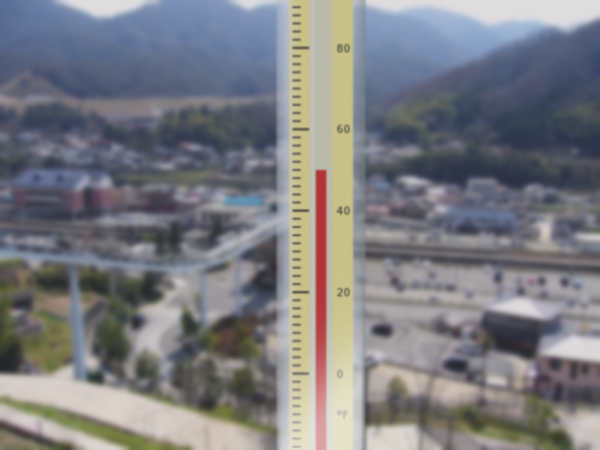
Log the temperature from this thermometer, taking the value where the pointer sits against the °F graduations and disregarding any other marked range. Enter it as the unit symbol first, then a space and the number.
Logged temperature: °F 50
